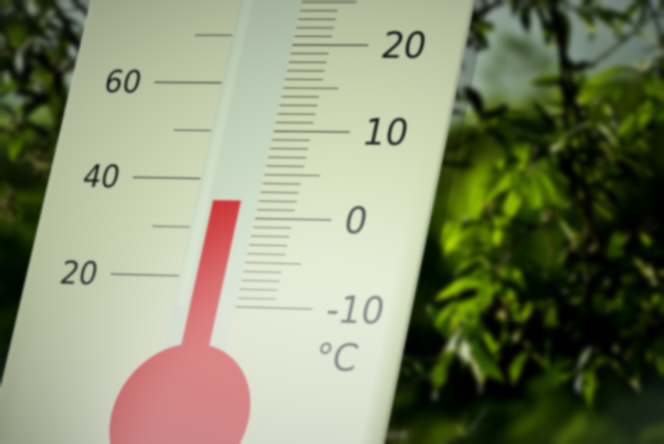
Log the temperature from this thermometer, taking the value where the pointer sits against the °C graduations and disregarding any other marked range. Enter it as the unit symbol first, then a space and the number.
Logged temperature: °C 2
